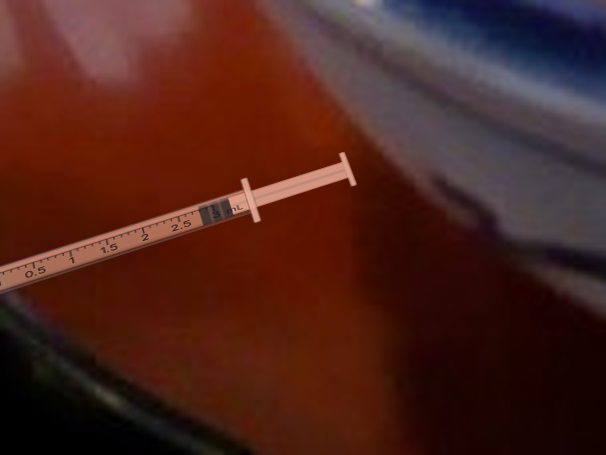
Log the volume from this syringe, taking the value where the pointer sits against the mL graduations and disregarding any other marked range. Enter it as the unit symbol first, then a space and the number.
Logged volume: mL 2.8
